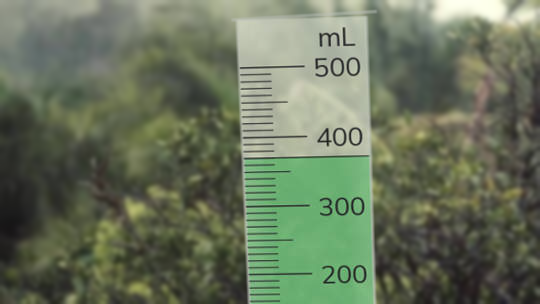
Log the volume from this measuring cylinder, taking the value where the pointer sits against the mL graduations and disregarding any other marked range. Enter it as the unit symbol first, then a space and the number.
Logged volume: mL 370
